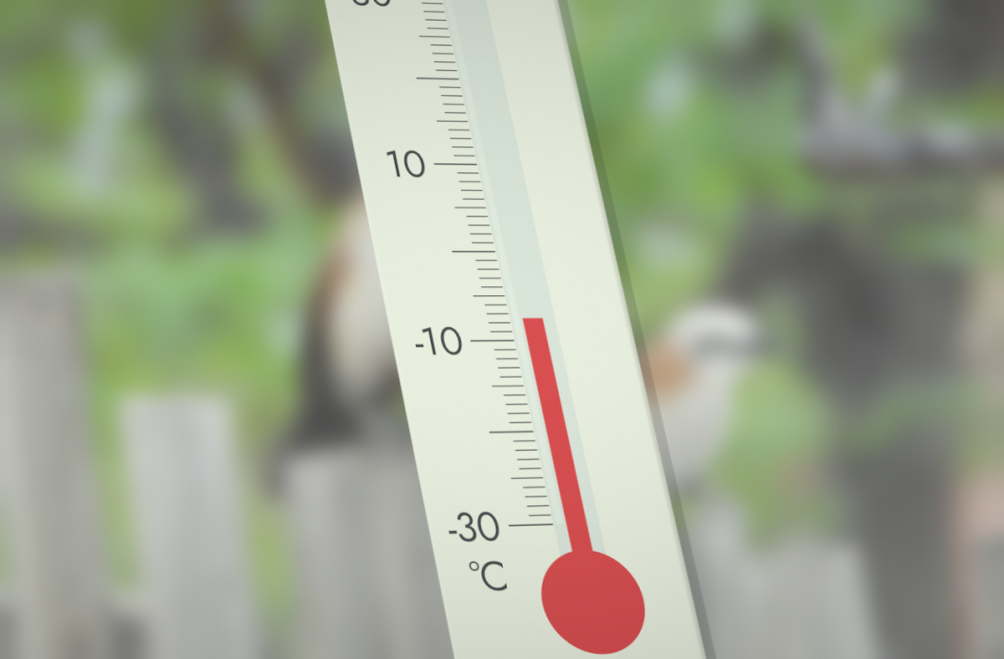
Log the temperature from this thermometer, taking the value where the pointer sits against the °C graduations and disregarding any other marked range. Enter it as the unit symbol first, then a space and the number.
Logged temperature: °C -7.5
